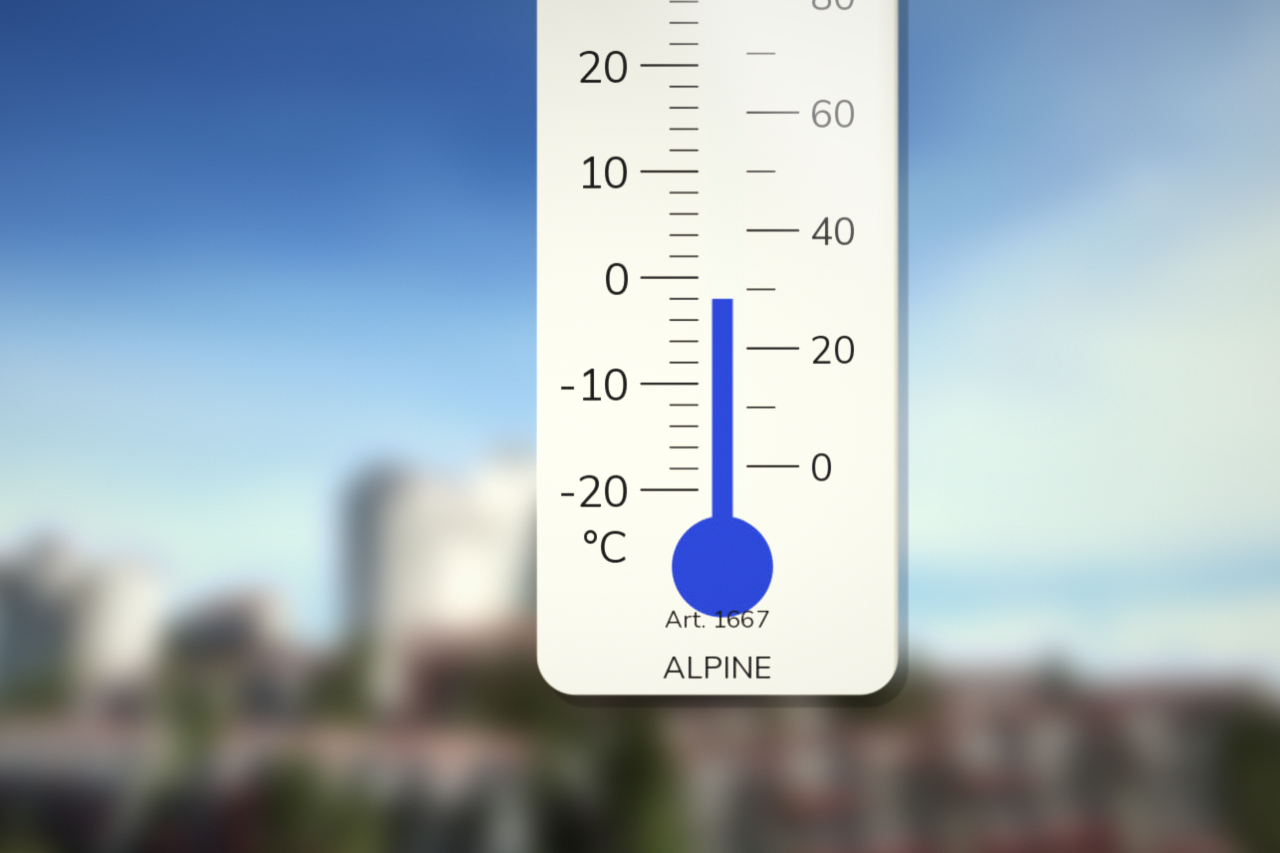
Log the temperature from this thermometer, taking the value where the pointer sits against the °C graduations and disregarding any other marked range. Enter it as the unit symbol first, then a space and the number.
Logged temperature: °C -2
